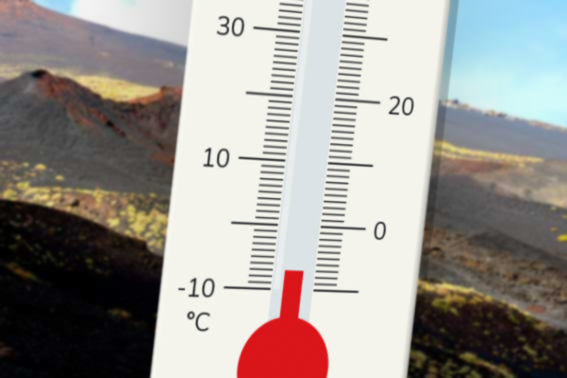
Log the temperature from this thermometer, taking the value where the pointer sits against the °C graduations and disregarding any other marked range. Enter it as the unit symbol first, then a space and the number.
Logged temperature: °C -7
